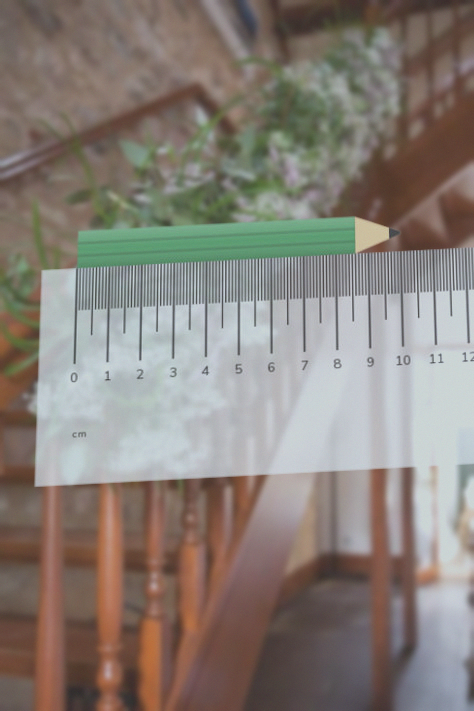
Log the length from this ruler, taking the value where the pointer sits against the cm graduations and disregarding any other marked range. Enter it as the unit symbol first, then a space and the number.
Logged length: cm 10
